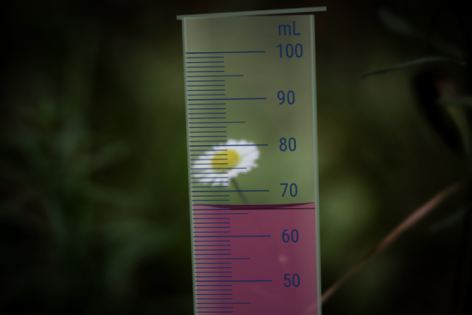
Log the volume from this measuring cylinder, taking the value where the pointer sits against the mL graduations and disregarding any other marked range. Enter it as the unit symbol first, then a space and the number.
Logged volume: mL 66
